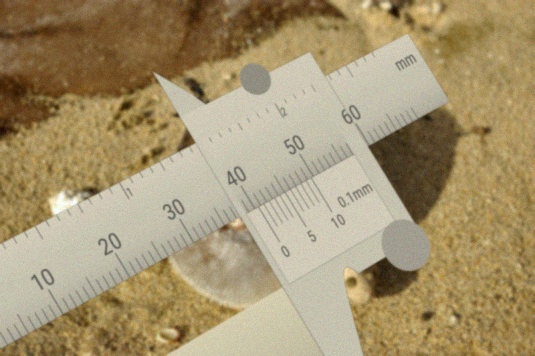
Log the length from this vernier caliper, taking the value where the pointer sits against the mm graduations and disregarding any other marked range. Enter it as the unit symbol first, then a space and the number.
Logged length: mm 40.6
